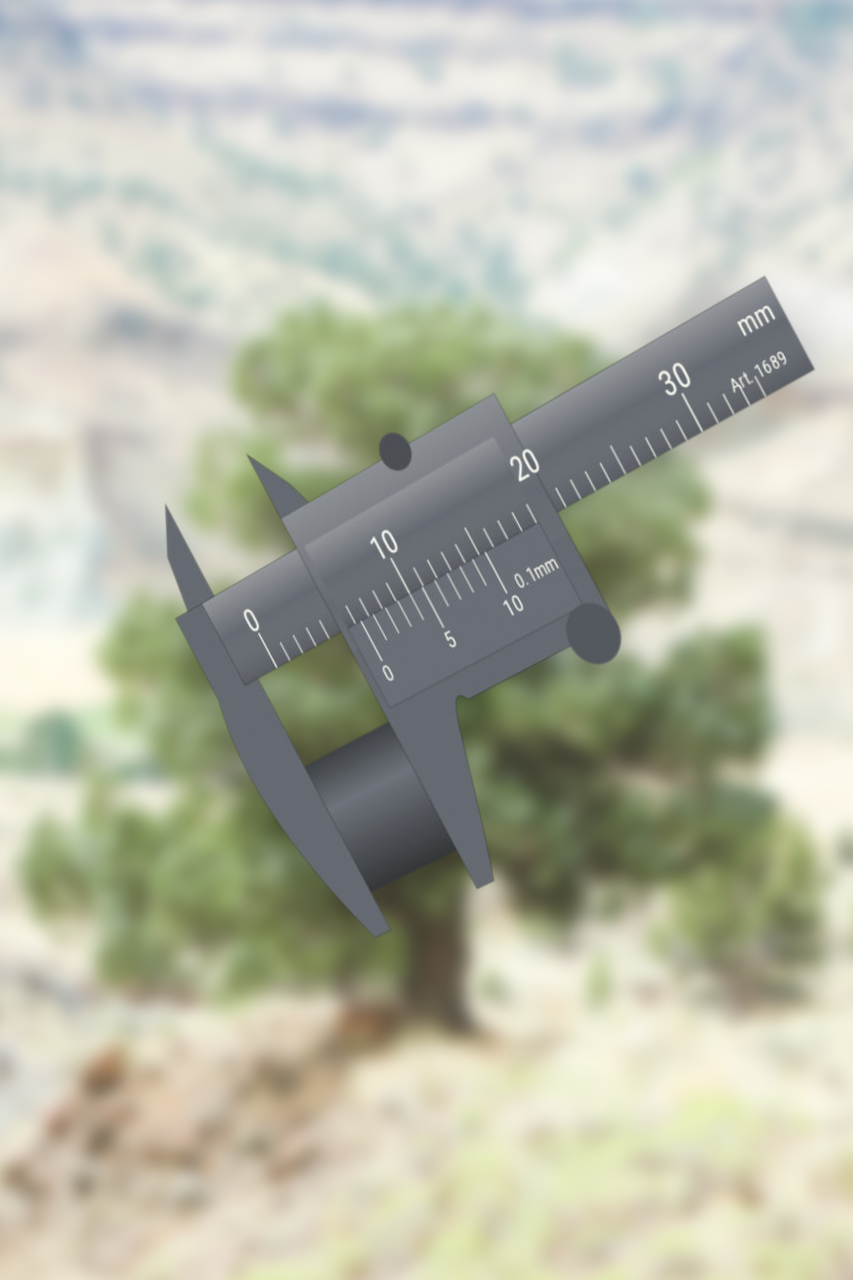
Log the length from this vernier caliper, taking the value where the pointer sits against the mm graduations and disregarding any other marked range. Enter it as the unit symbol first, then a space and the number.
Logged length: mm 6.4
